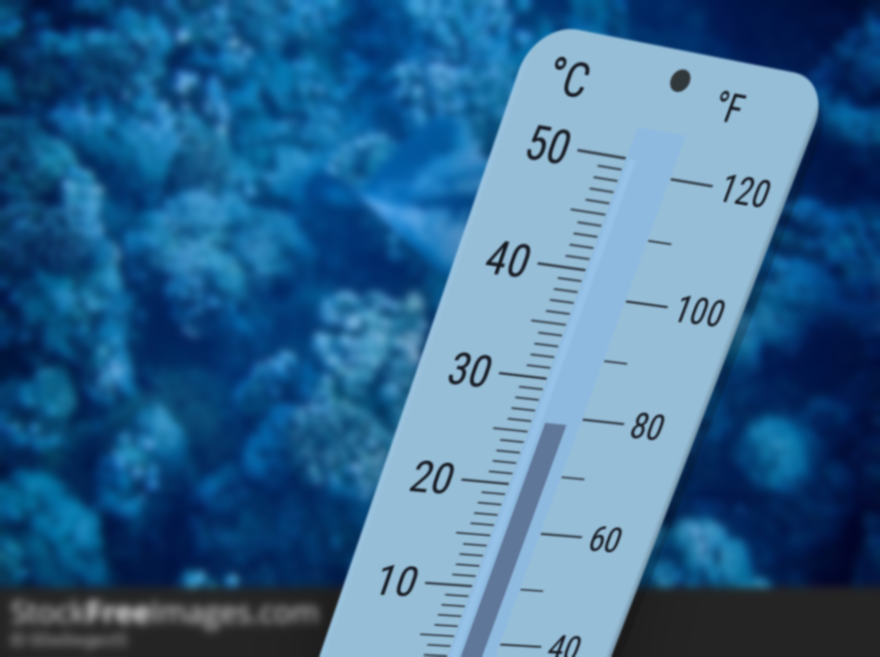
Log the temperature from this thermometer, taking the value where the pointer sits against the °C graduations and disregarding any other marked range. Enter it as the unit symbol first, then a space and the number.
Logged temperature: °C 26
